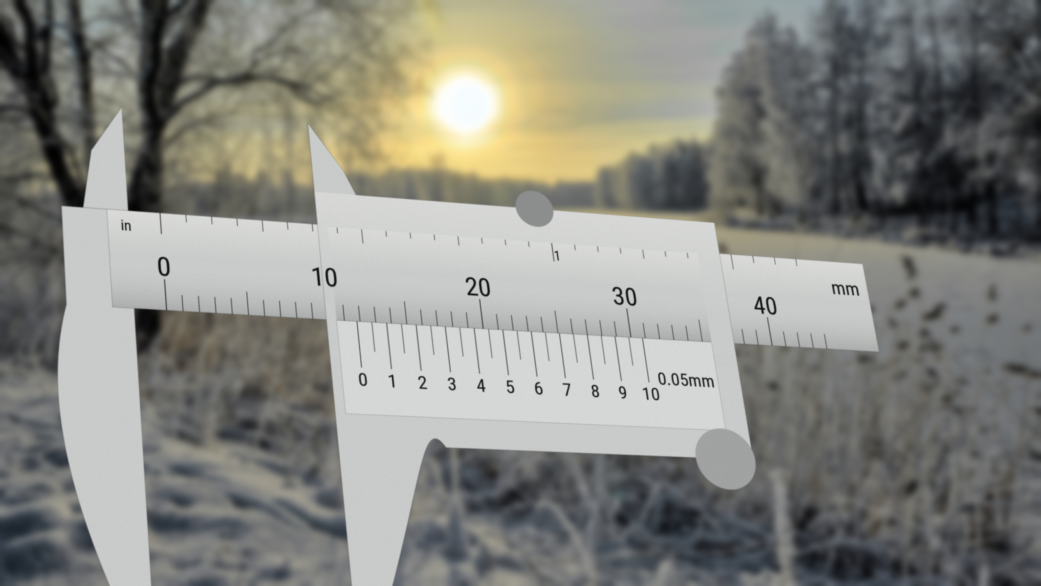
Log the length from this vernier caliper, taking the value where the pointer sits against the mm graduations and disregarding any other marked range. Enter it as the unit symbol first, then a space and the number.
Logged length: mm 11.8
